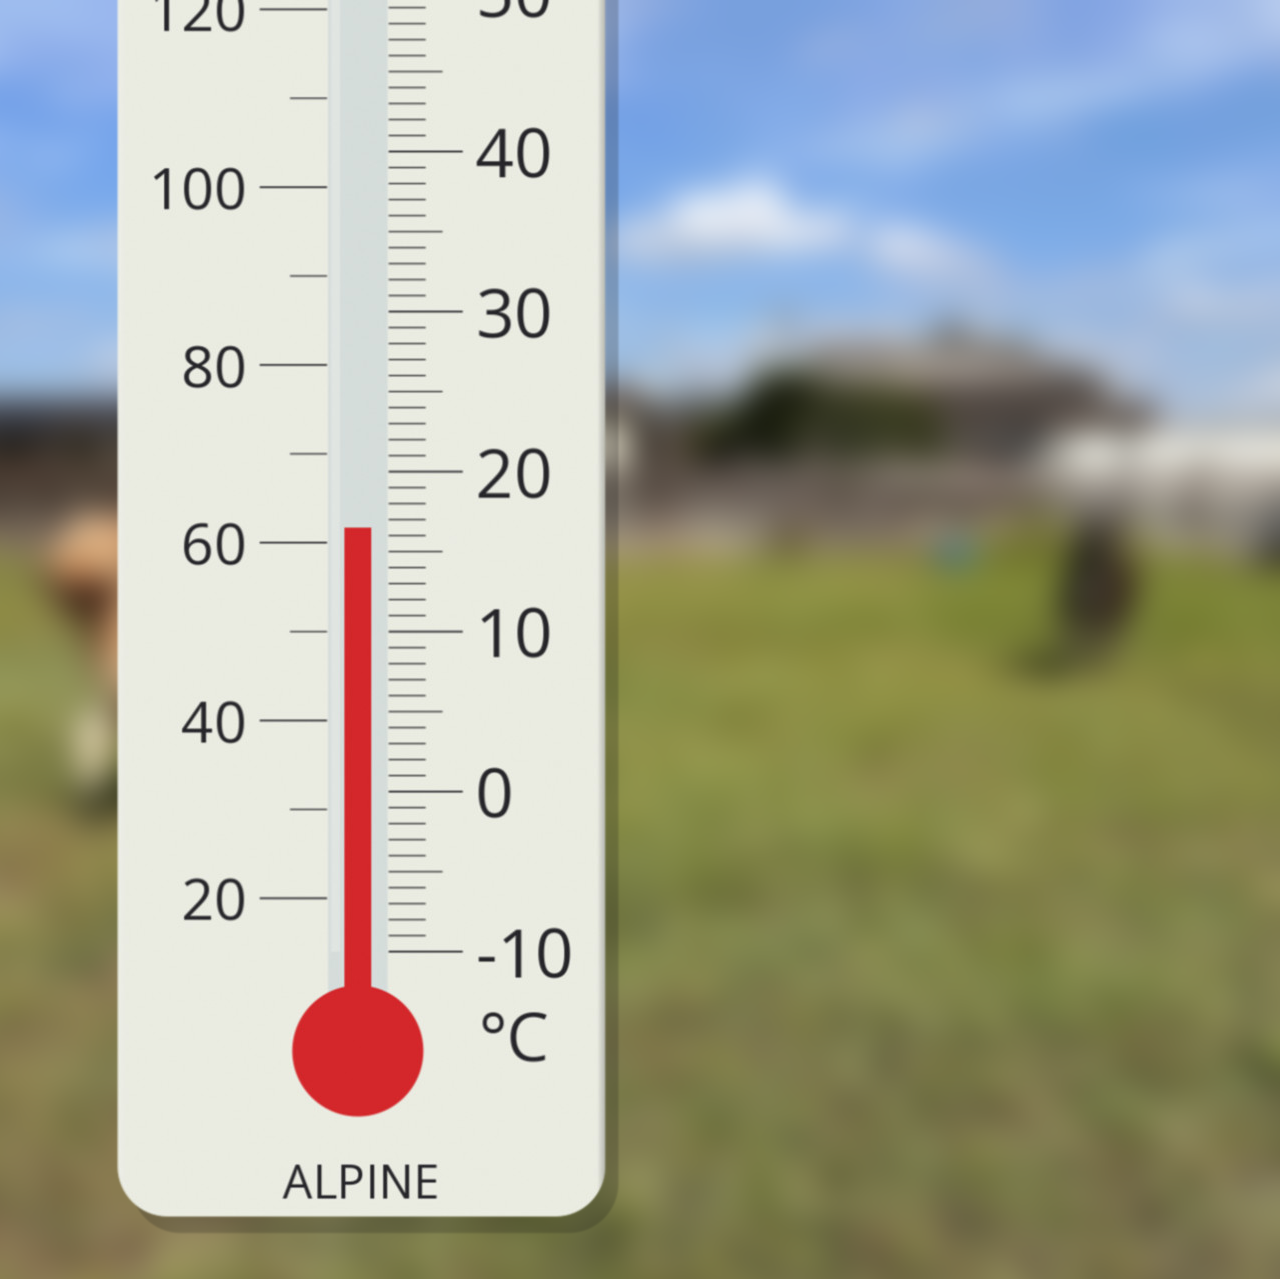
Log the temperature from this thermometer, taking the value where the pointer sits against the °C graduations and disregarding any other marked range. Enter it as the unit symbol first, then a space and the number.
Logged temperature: °C 16.5
